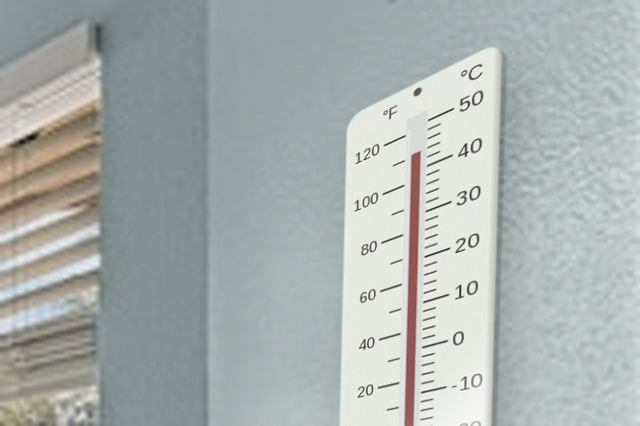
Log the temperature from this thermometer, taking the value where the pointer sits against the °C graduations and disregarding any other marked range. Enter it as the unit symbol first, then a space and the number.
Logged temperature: °C 44
